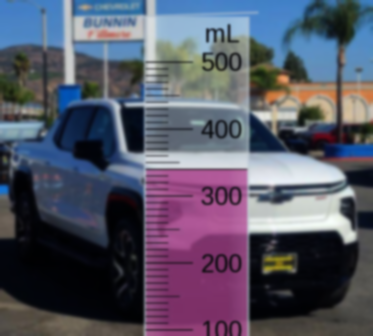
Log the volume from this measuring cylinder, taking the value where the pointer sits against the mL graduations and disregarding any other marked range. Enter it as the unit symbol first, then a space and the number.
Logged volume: mL 340
